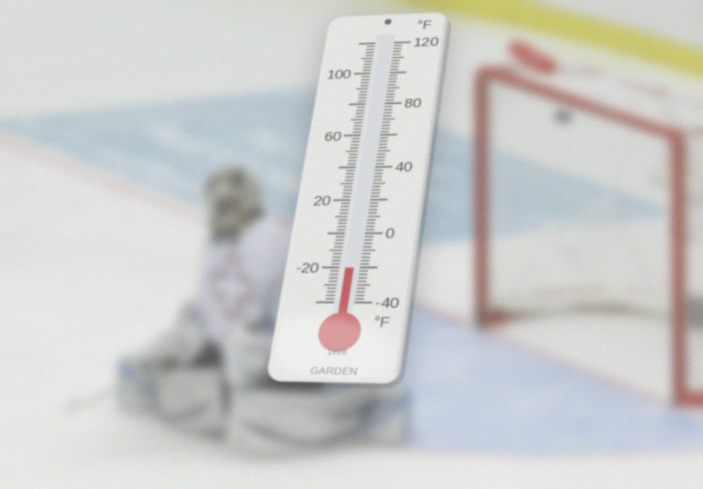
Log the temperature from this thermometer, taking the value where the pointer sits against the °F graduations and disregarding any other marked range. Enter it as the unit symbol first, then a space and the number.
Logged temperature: °F -20
